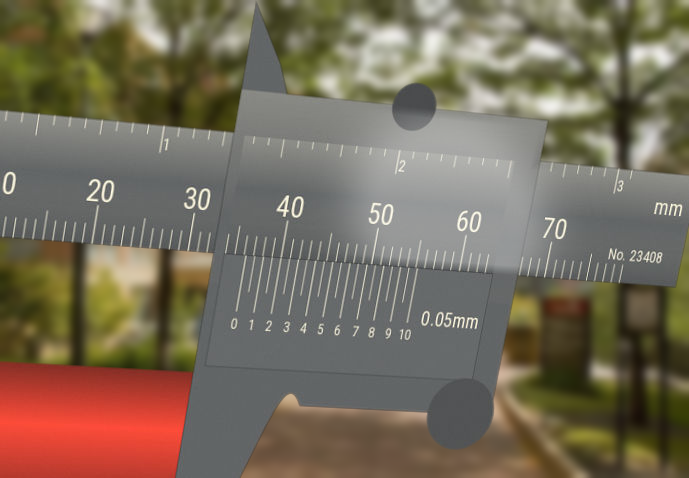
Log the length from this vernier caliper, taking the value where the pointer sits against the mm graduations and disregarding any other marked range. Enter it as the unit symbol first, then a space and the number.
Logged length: mm 36.2
